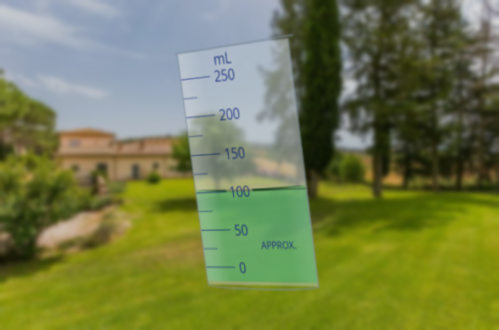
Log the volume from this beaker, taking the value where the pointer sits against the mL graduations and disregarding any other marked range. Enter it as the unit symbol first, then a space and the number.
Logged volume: mL 100
